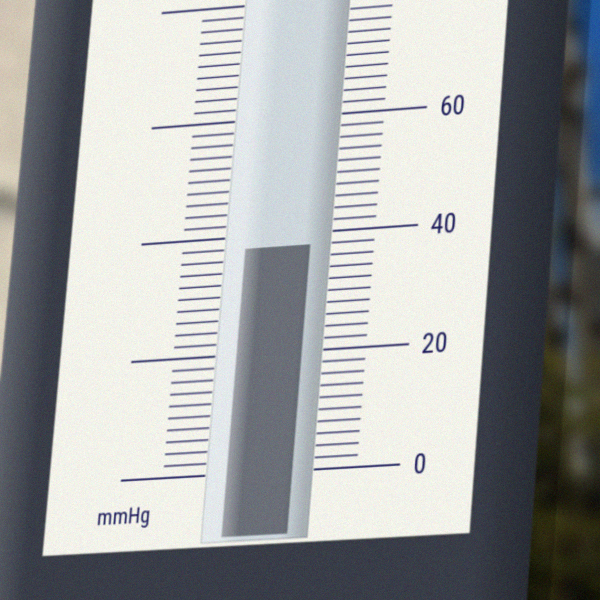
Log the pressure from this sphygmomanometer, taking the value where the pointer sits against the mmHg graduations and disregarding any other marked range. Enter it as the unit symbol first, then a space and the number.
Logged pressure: mmHg 38
